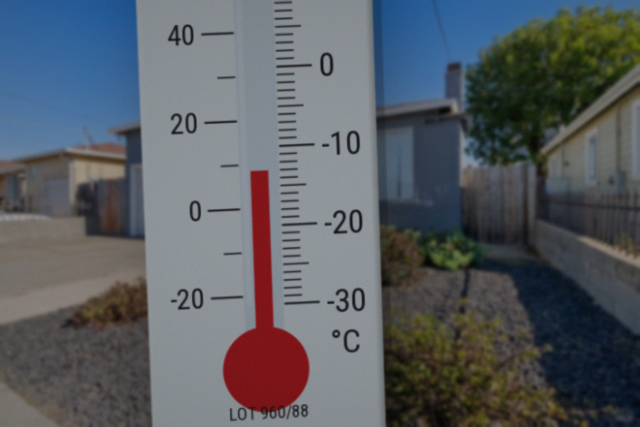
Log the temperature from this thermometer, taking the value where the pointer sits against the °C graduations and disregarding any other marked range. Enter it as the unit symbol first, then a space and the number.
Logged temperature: °C -13
